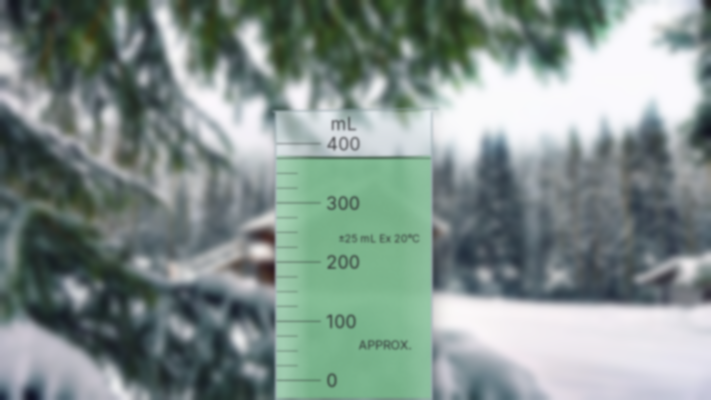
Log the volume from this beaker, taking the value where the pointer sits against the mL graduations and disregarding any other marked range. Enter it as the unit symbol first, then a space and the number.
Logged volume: mL 375
